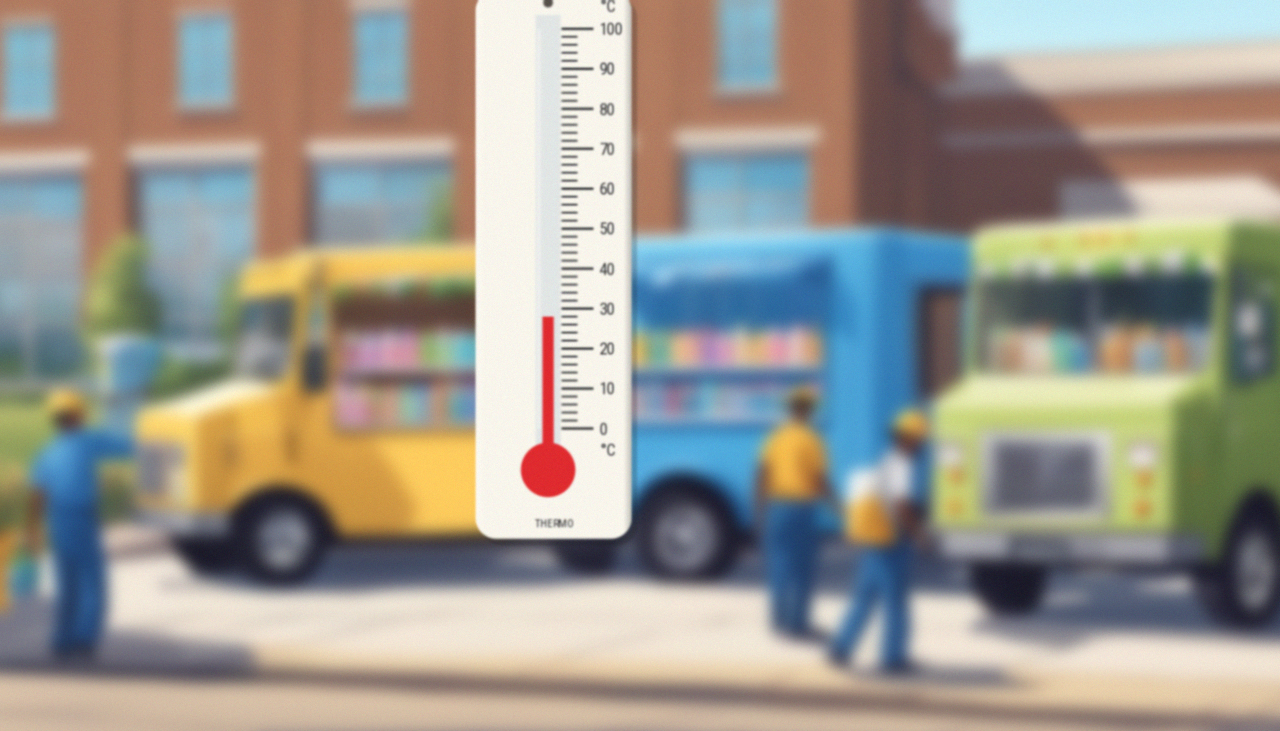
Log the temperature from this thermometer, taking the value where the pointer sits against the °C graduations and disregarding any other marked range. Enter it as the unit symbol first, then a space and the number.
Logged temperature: °C 28
